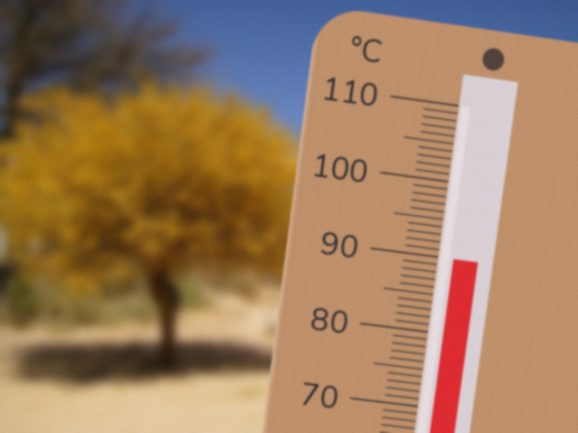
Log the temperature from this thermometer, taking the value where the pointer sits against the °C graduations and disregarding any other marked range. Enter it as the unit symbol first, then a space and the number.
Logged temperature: °C 90
